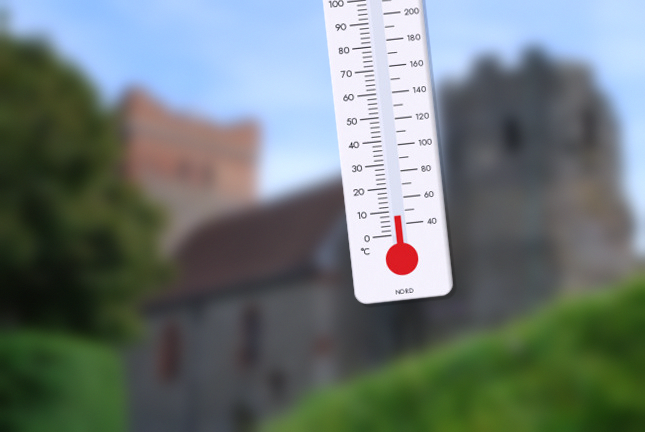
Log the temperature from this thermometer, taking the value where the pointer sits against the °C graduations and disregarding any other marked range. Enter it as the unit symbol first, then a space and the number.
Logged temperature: °C 8
